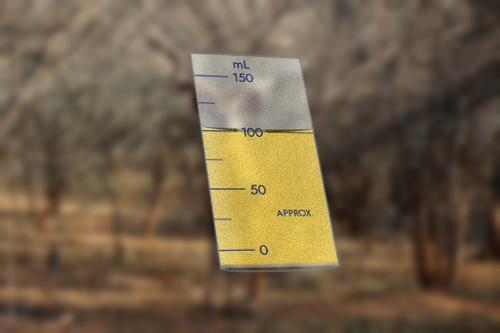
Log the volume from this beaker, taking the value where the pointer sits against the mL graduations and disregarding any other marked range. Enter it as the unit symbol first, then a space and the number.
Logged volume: mL 100
